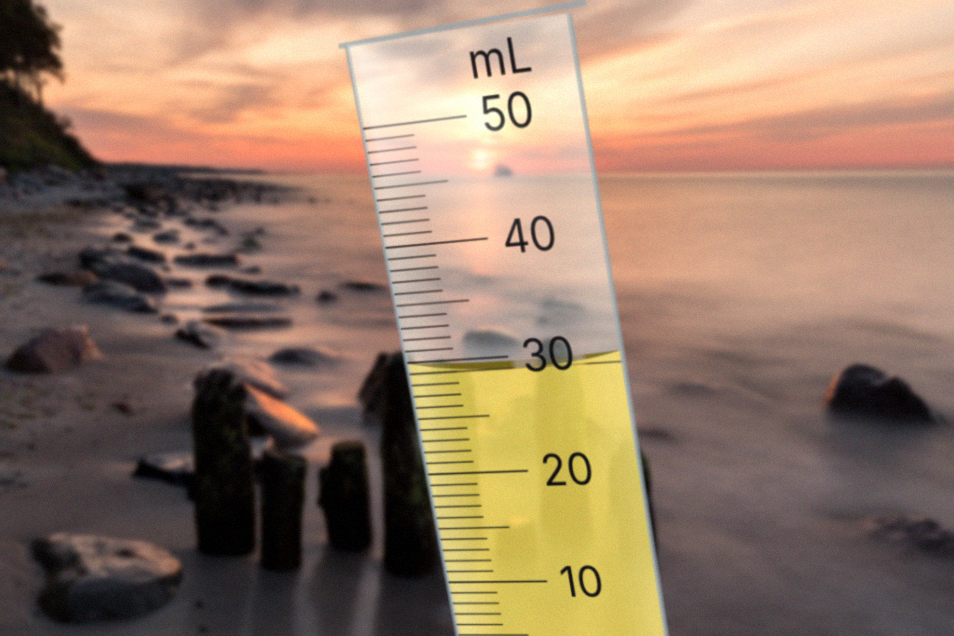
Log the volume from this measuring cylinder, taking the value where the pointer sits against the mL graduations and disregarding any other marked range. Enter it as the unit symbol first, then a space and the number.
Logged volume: mL 29
